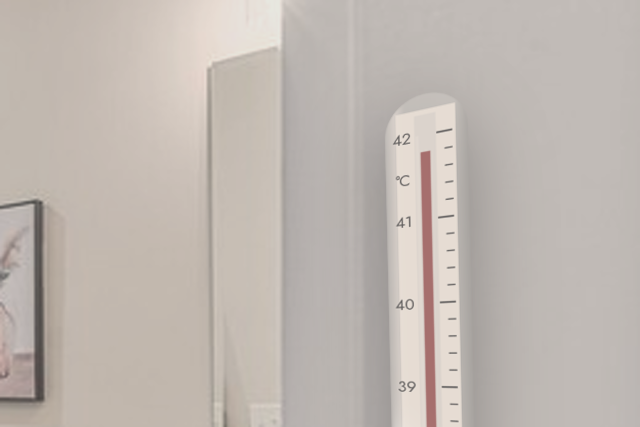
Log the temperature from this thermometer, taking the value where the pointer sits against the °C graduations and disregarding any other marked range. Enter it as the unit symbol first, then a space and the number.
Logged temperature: °C 41.8
